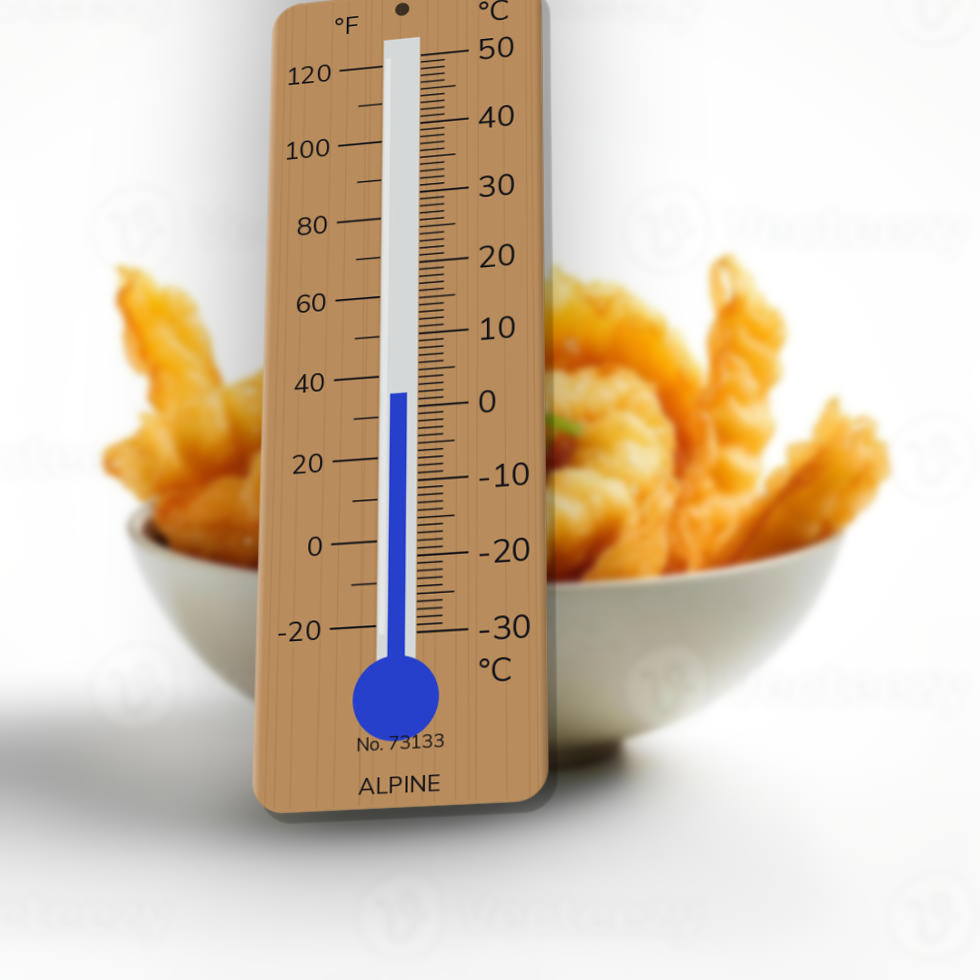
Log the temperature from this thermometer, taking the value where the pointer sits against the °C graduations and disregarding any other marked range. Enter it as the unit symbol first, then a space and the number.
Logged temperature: °C 2
